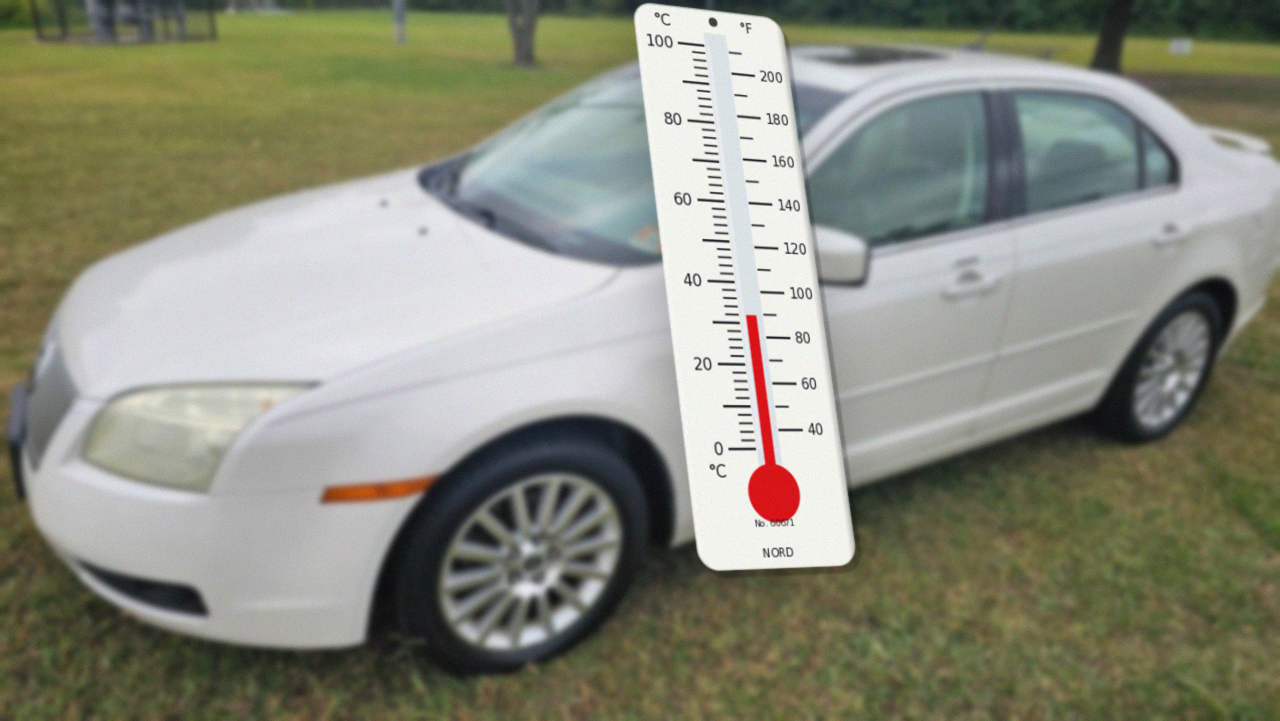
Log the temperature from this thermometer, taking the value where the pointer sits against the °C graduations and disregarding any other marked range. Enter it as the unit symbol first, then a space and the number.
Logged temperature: °C 32
